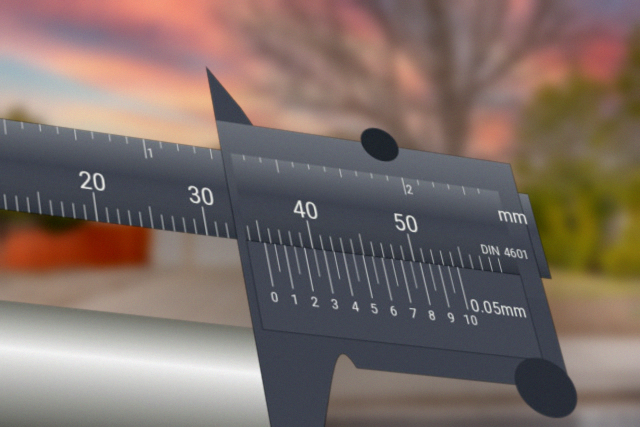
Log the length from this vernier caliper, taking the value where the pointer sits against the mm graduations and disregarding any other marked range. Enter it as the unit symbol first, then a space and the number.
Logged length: mm 35.4
